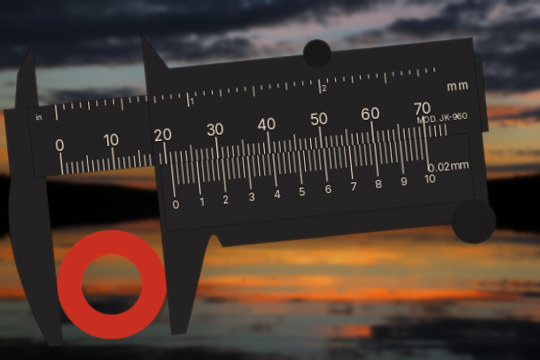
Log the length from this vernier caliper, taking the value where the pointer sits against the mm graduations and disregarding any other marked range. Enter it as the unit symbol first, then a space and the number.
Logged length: mm 21.0
